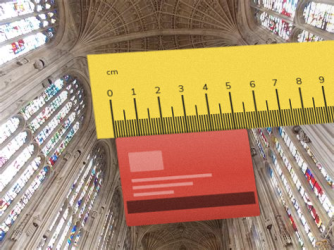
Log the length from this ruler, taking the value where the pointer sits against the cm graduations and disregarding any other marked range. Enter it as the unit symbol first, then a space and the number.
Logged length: cm 5.5
